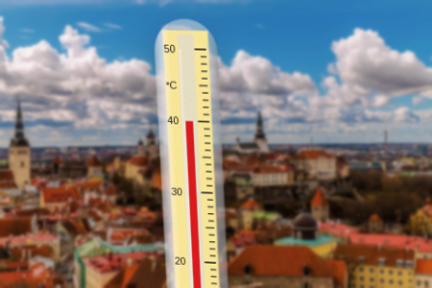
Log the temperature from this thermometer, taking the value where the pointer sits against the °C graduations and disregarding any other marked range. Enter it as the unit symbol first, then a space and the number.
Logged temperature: °C 40
